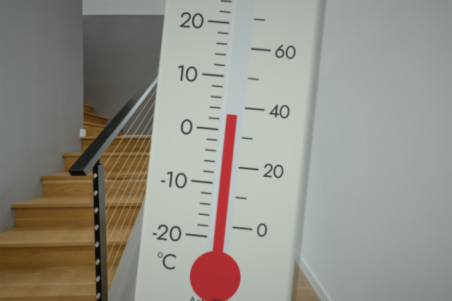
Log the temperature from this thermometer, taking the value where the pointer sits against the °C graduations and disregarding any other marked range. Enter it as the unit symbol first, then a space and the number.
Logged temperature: °C 3
